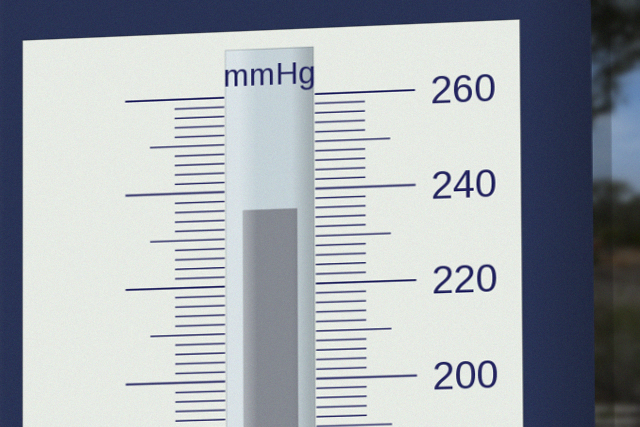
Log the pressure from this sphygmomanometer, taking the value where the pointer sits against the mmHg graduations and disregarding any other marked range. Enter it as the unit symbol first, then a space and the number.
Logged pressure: mmHg 236
